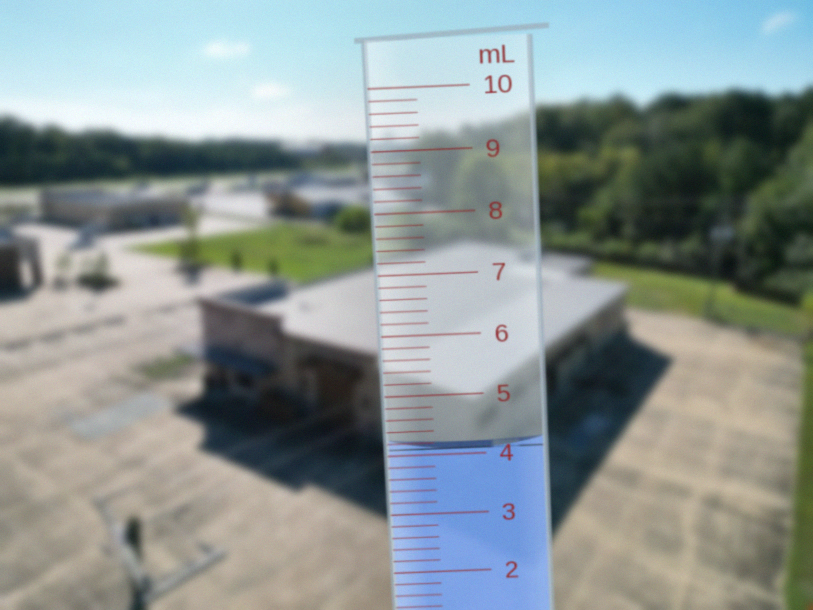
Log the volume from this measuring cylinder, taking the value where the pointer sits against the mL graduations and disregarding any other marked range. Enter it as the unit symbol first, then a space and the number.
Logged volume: mL 4.1
